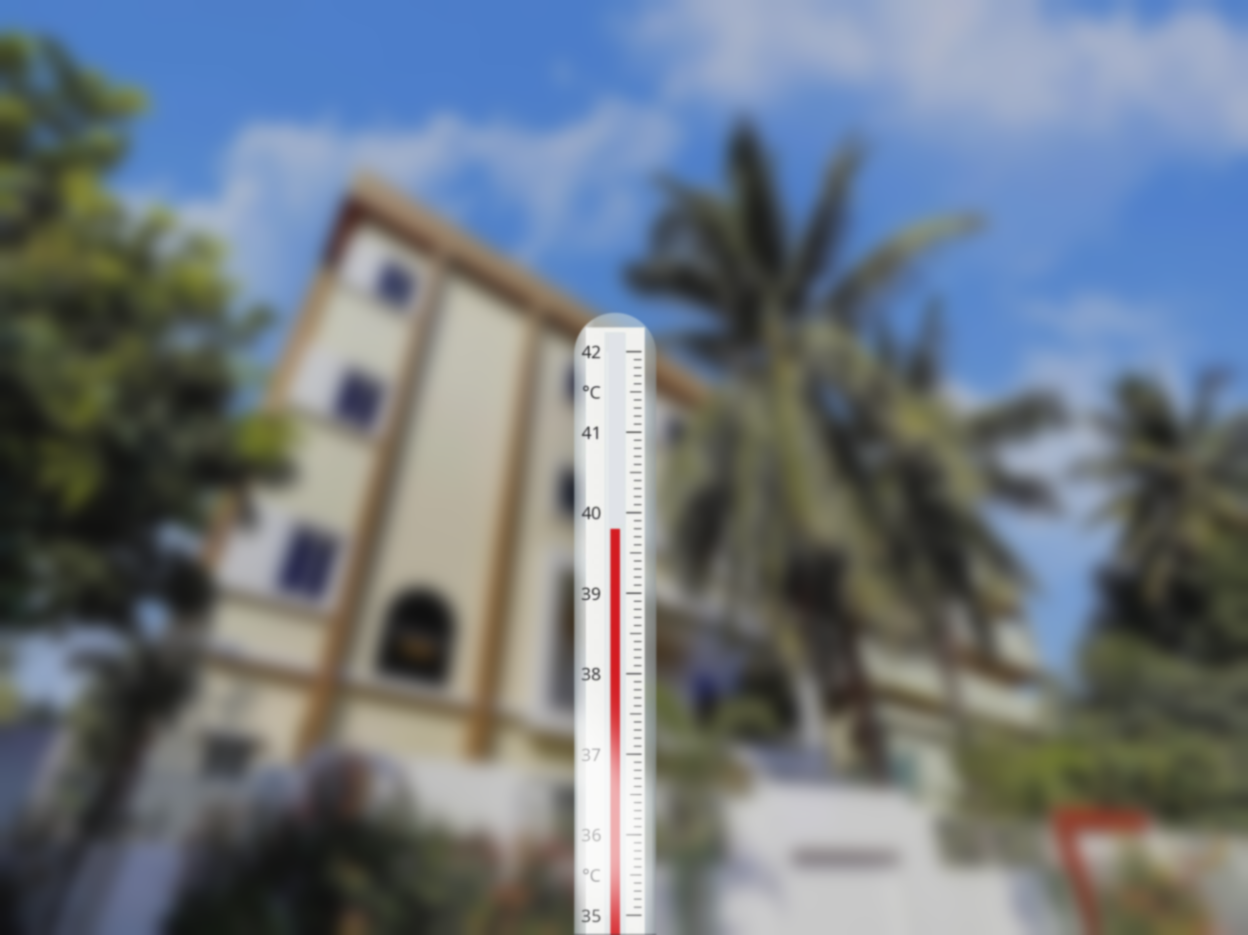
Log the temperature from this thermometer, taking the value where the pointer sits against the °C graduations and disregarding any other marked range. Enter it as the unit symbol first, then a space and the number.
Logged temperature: °C 39.8
